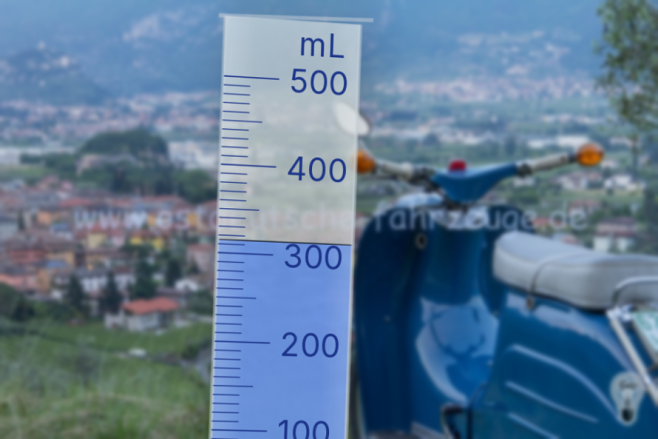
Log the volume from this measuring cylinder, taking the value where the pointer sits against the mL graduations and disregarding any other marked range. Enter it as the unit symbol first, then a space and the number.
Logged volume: mL 315
